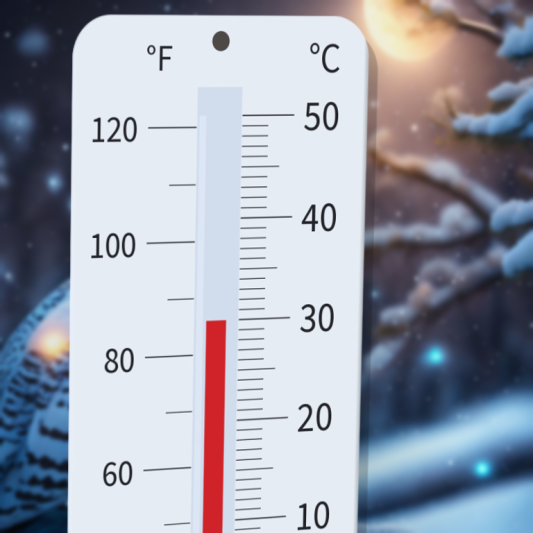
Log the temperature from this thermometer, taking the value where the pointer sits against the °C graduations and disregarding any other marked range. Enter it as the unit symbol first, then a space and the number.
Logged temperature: °C 30
